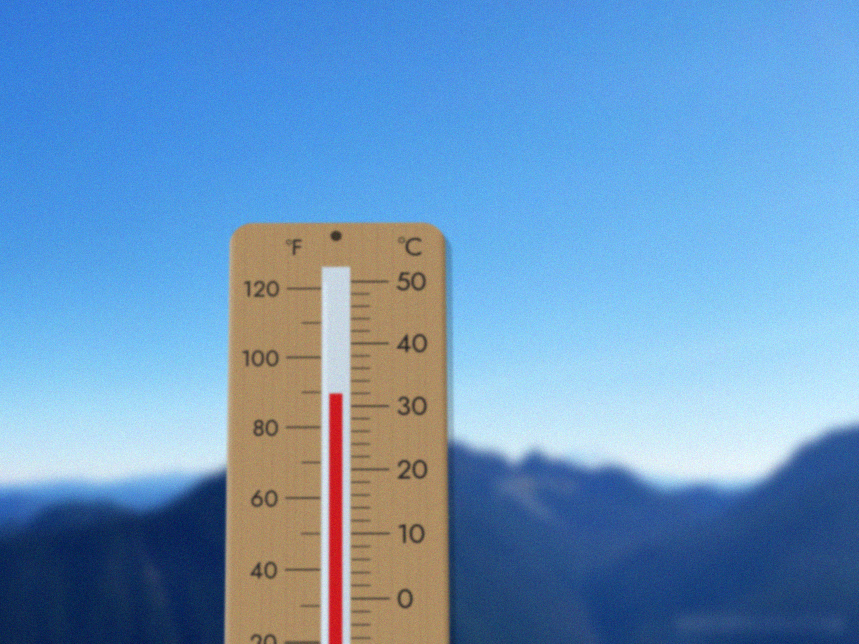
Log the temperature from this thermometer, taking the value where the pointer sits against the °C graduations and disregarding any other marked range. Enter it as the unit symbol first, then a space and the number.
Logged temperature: °C 32
